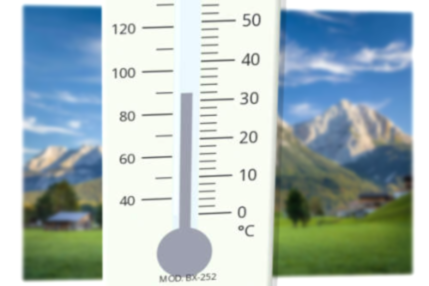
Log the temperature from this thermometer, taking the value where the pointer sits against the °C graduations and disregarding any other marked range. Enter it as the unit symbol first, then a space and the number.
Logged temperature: °C 32
